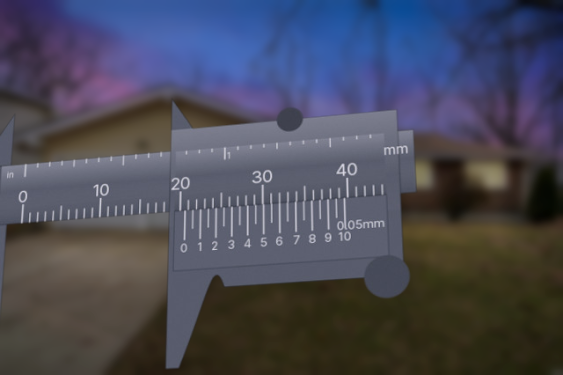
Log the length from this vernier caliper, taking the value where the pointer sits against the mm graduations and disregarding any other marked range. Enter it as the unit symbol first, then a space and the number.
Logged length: mm 20.6
